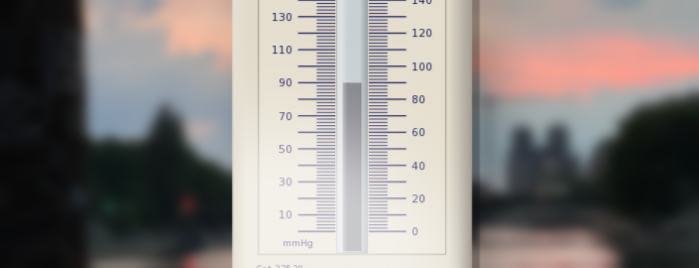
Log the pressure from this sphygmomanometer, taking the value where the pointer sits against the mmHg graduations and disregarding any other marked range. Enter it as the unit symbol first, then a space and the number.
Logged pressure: mmHg 90
